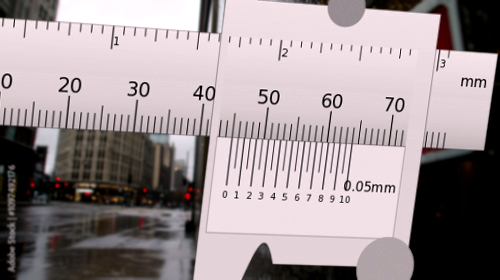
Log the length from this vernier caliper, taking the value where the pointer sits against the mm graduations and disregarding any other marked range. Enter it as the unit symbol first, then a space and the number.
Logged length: mm 45.0
